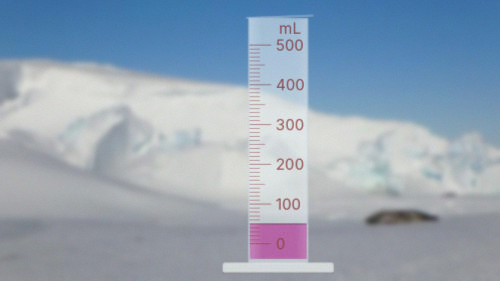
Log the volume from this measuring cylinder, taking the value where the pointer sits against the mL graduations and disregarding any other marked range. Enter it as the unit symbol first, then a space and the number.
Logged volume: mL 50
